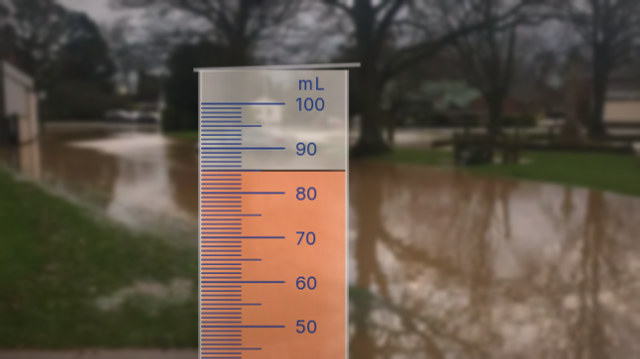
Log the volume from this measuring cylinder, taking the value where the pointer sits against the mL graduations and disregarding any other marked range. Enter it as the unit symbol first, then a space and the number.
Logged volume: mL 85
